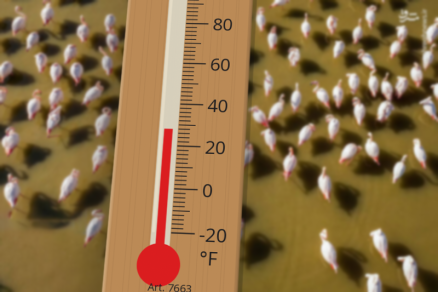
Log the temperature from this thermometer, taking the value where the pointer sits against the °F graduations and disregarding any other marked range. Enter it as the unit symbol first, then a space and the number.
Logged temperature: °F 28
